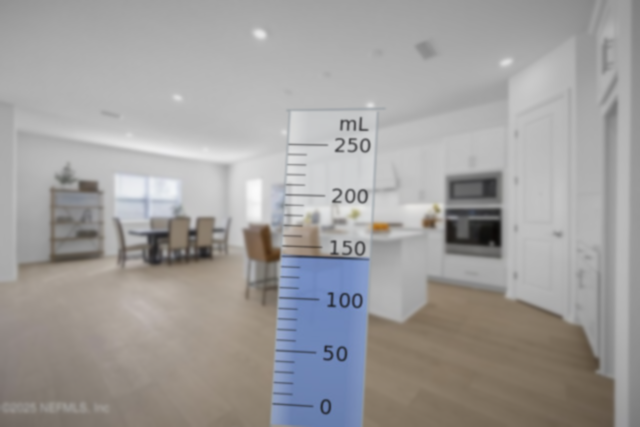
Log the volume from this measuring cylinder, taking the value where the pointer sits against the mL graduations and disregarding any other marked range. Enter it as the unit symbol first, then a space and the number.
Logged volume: mL 140
